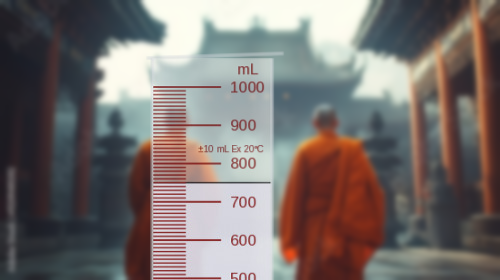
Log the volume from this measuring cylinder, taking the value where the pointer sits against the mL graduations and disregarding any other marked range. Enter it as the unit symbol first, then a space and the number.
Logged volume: mL 750
